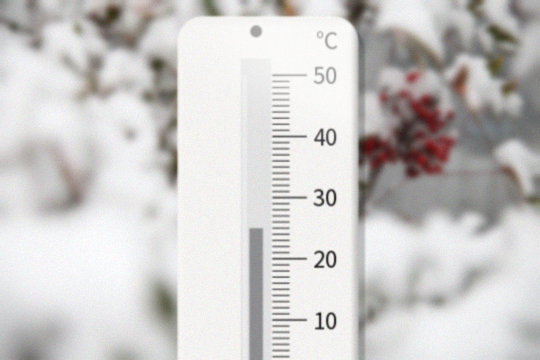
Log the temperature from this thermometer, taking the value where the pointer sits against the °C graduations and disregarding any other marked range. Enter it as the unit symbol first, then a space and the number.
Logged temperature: °C 25
